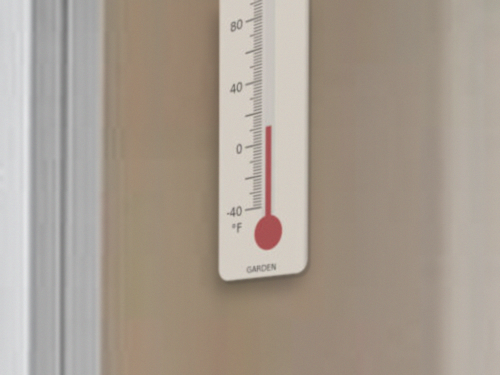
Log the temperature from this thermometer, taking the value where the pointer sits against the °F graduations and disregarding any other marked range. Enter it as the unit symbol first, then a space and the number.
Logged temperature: °F 10
